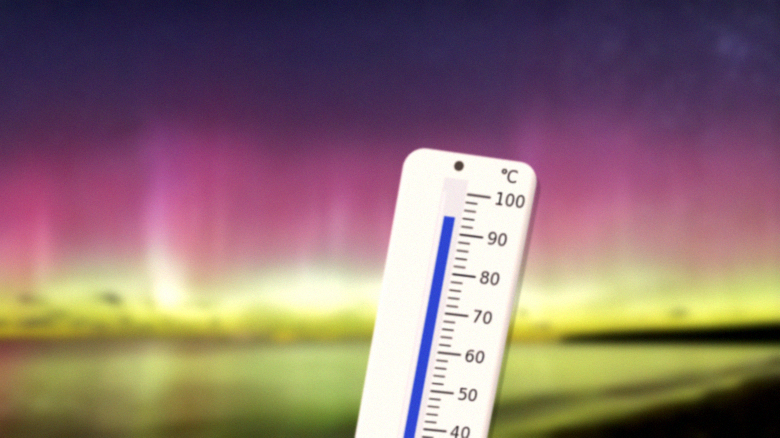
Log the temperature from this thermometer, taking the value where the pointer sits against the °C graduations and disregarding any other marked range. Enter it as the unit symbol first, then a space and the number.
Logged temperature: °C 94
